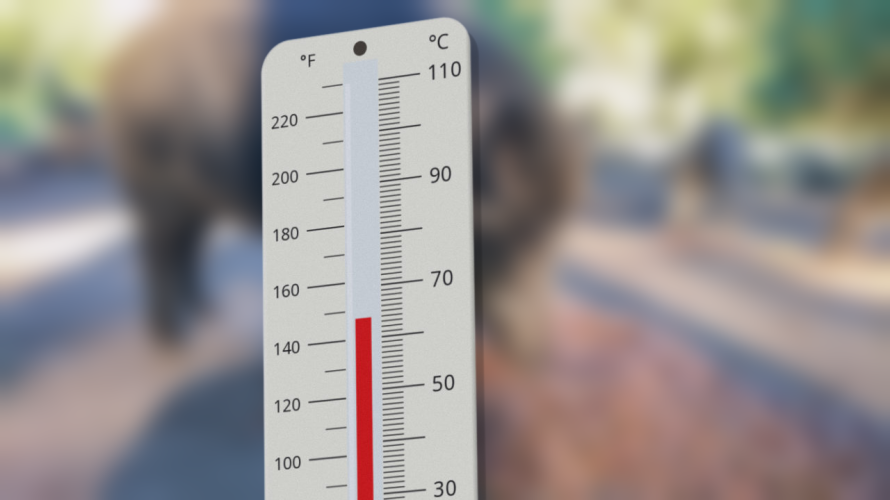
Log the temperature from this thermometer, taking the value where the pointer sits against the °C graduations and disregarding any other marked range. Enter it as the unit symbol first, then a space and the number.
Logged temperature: °C 64
